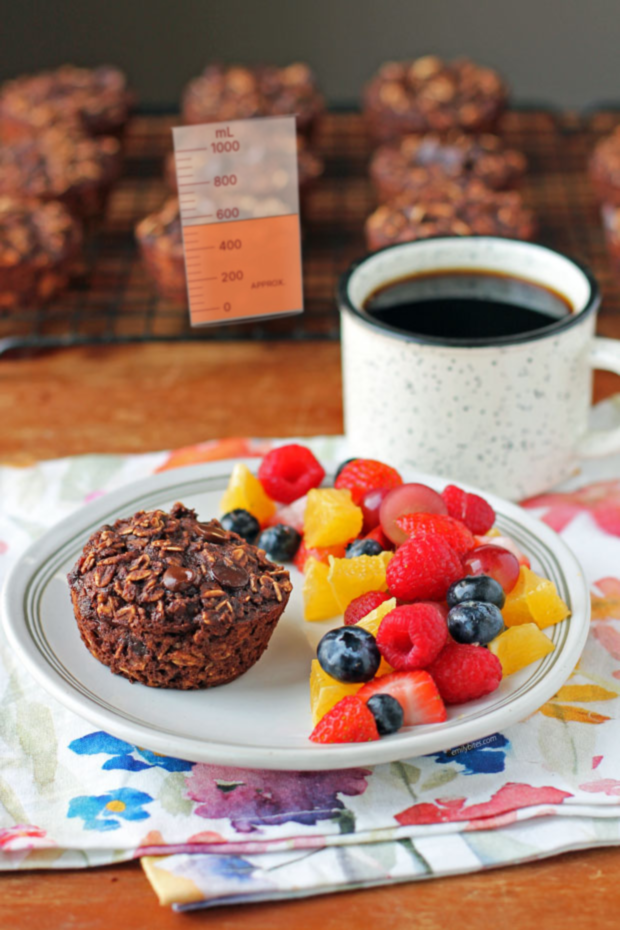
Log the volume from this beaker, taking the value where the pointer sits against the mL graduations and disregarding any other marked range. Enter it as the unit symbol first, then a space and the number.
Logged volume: mL 550
